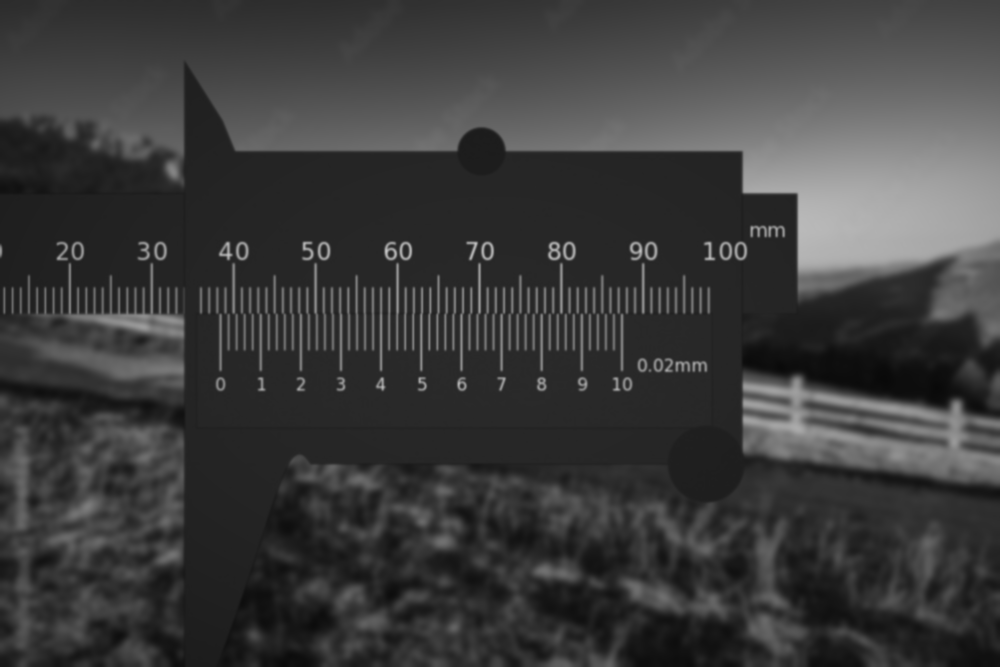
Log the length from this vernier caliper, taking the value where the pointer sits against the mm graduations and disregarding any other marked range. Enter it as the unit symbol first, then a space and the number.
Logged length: mm 38.4
